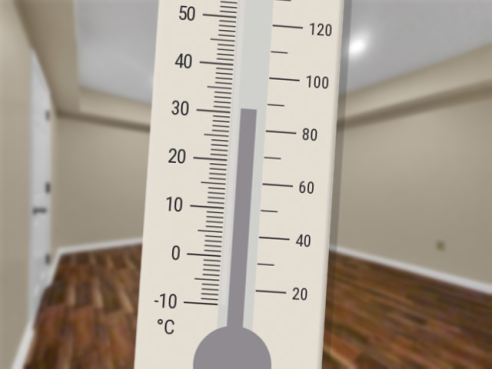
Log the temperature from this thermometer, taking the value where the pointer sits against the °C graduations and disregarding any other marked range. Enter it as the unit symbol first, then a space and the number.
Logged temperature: °C 31
